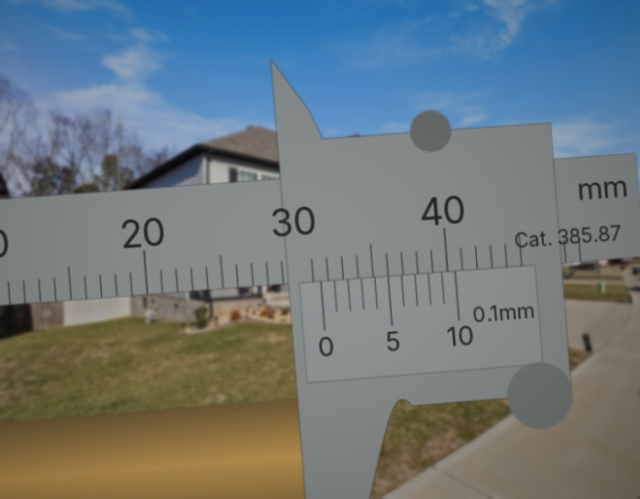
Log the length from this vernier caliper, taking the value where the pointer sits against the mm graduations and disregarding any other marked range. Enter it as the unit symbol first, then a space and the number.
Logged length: mm 31.5
